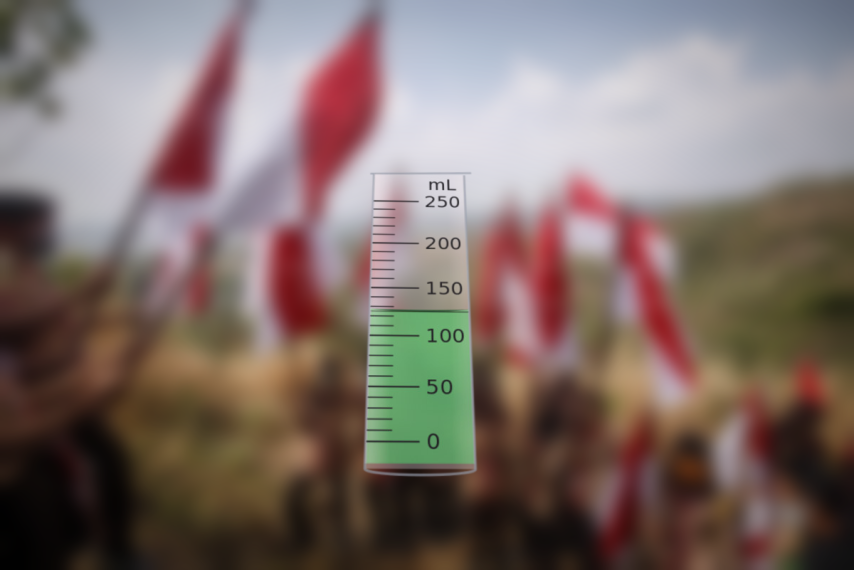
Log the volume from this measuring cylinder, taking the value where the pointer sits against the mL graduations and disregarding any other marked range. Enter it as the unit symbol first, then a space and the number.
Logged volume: mL 125
